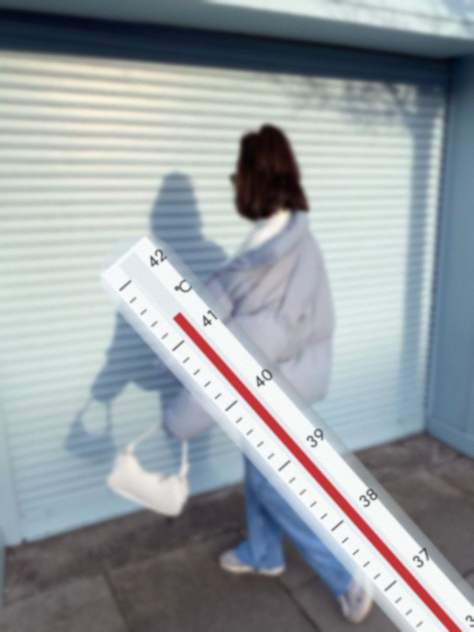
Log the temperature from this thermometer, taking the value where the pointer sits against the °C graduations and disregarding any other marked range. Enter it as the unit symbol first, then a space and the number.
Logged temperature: °C 41.3
